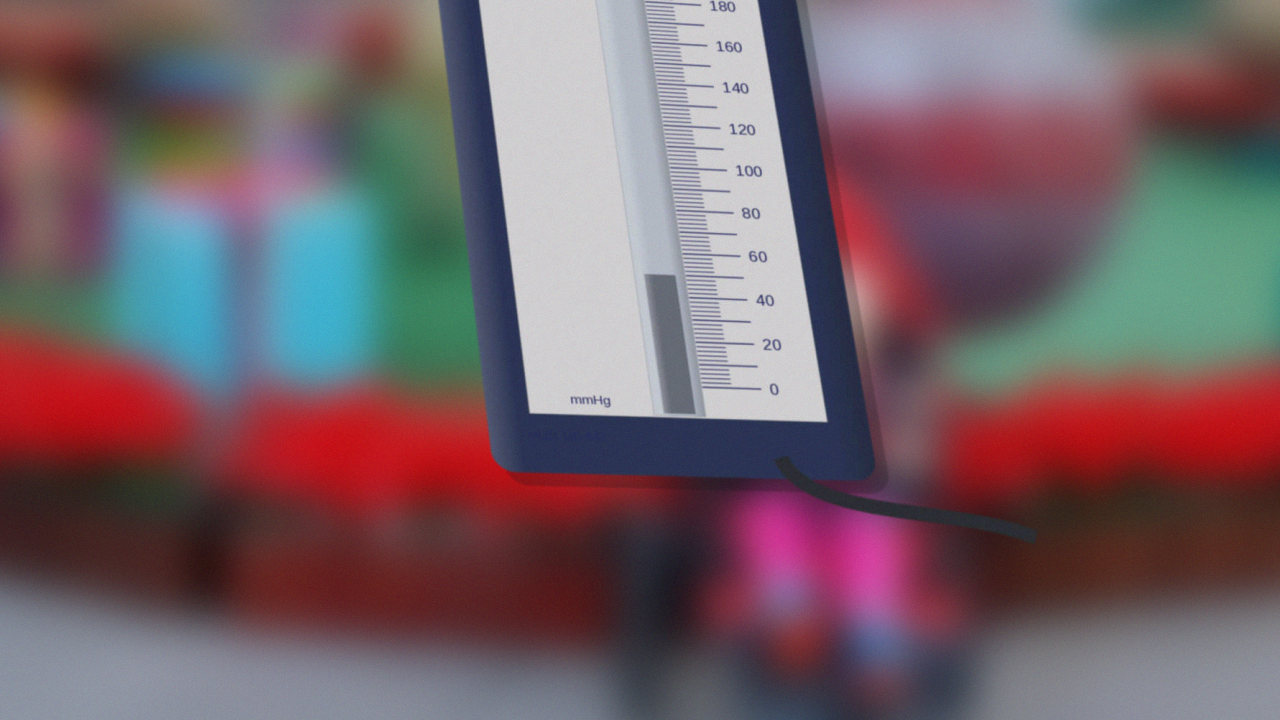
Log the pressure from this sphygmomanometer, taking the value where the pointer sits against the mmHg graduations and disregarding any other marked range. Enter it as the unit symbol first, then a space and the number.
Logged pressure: mmHg 50
